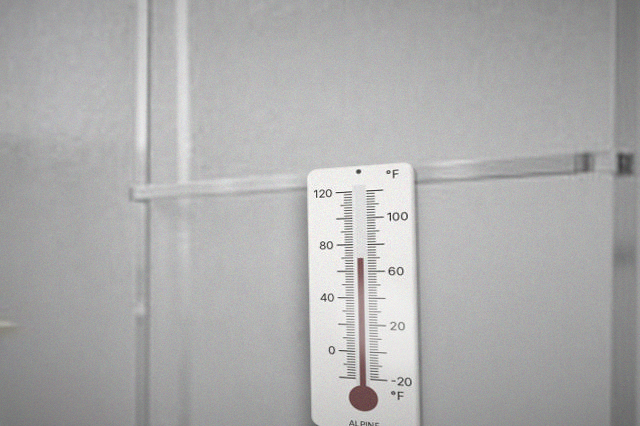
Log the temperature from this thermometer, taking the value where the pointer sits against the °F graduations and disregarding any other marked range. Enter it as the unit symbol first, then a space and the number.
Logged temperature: °F 70
